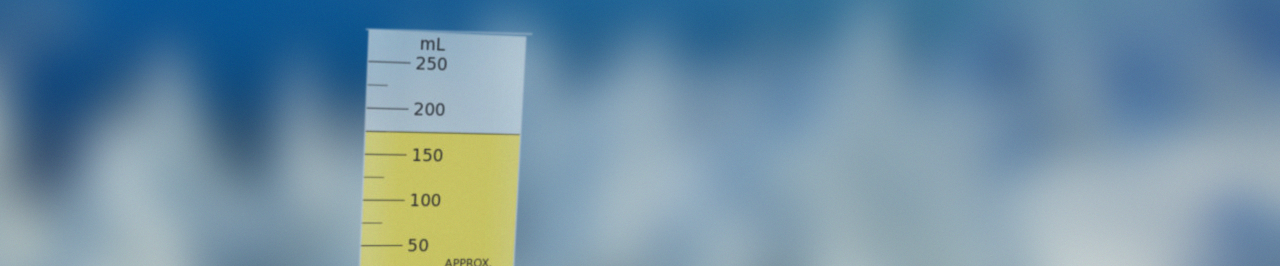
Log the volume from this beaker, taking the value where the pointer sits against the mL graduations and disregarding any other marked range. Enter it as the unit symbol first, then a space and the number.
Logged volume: mL 175
